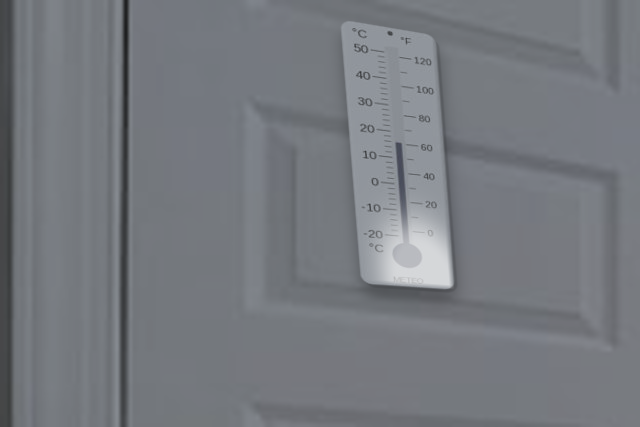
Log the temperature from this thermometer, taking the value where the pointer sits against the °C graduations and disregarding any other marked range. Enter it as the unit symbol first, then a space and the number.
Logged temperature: °C 16
